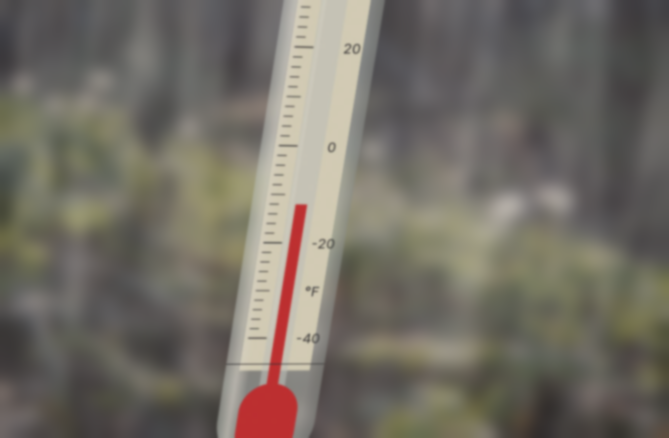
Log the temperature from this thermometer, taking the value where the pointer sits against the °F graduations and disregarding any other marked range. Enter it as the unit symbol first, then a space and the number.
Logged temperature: °F -12
